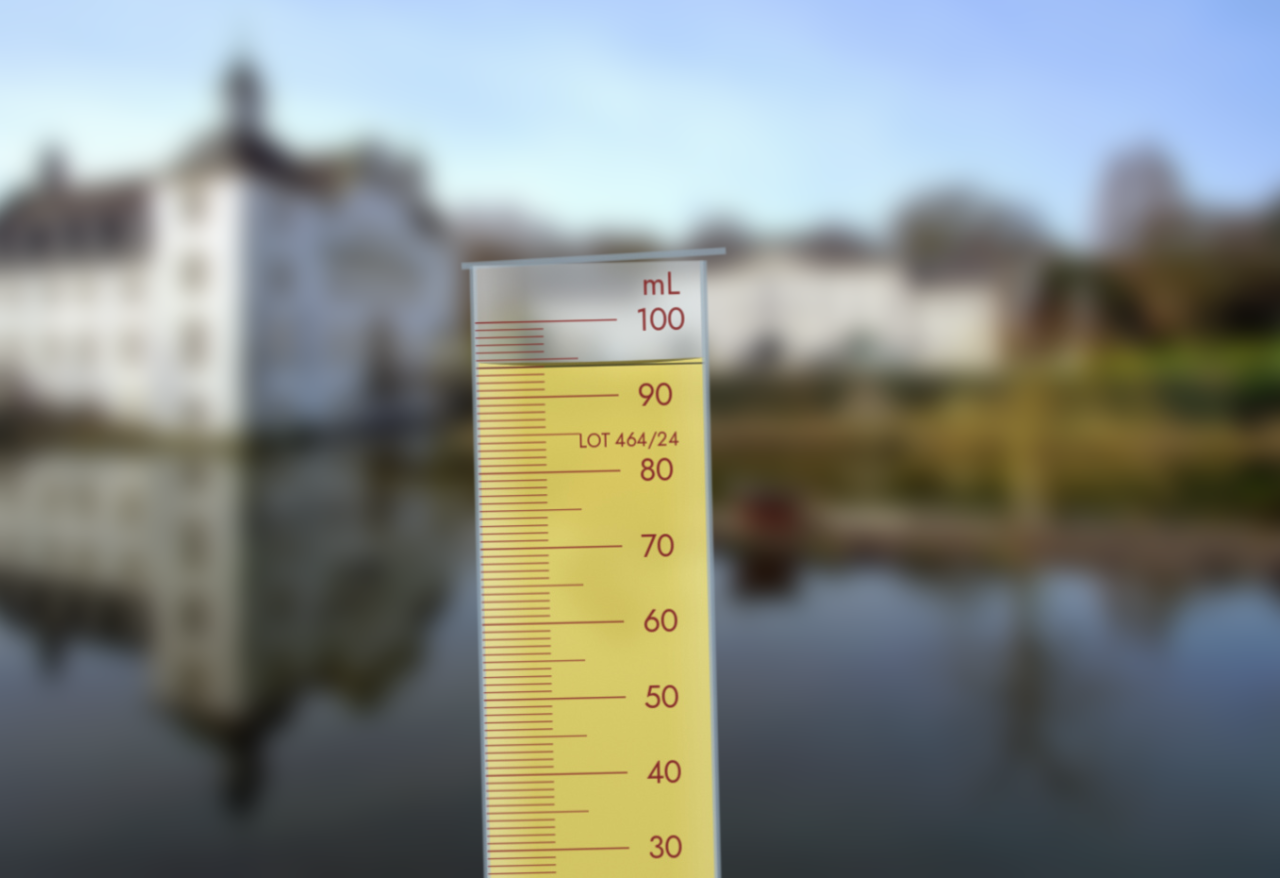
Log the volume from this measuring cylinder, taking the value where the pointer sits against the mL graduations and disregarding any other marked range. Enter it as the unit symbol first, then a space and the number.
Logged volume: mL 94
